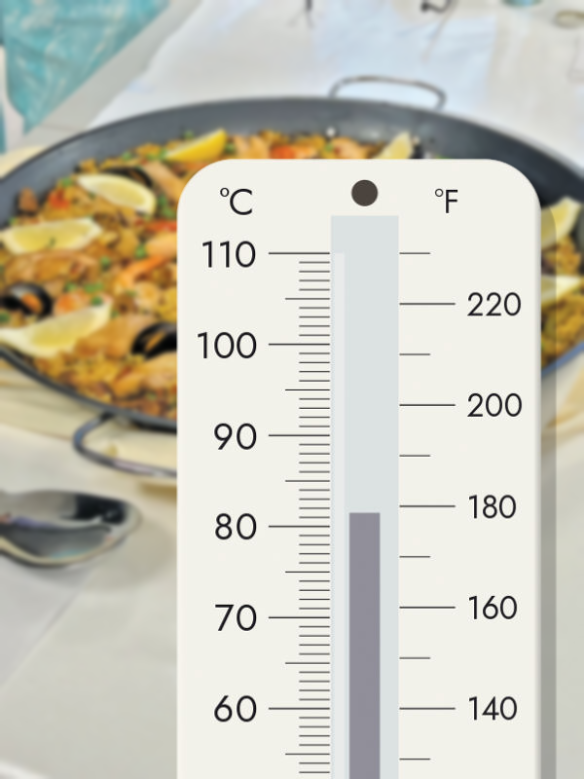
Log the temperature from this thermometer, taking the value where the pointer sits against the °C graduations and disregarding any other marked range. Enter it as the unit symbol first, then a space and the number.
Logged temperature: °C 81.5
